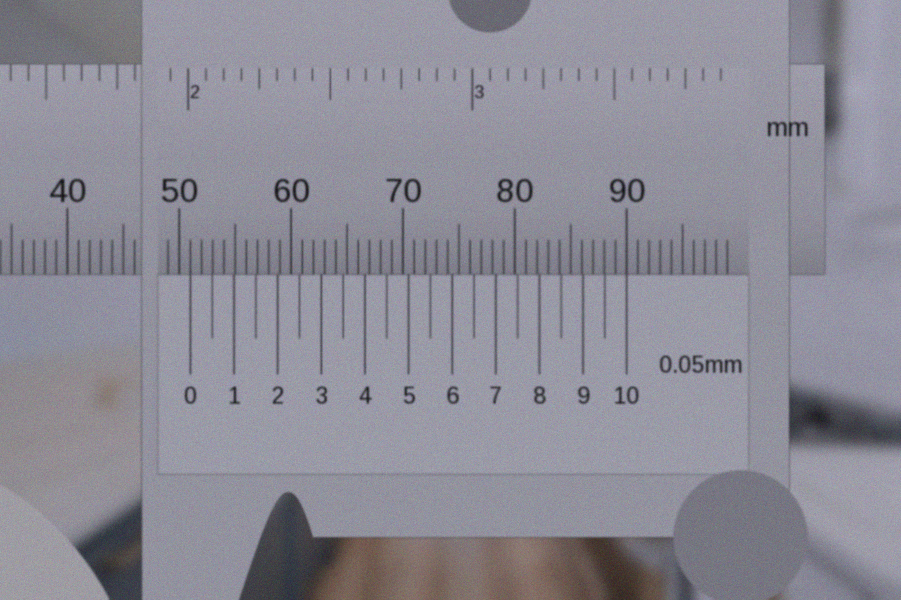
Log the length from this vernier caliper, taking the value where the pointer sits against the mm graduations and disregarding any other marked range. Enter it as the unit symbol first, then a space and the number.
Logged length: mm 51.0
